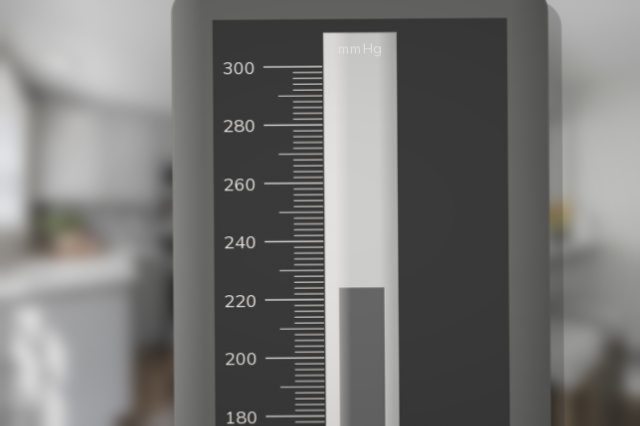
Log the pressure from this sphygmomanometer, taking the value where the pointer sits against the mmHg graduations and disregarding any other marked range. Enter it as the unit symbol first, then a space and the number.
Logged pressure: mmHg 224
